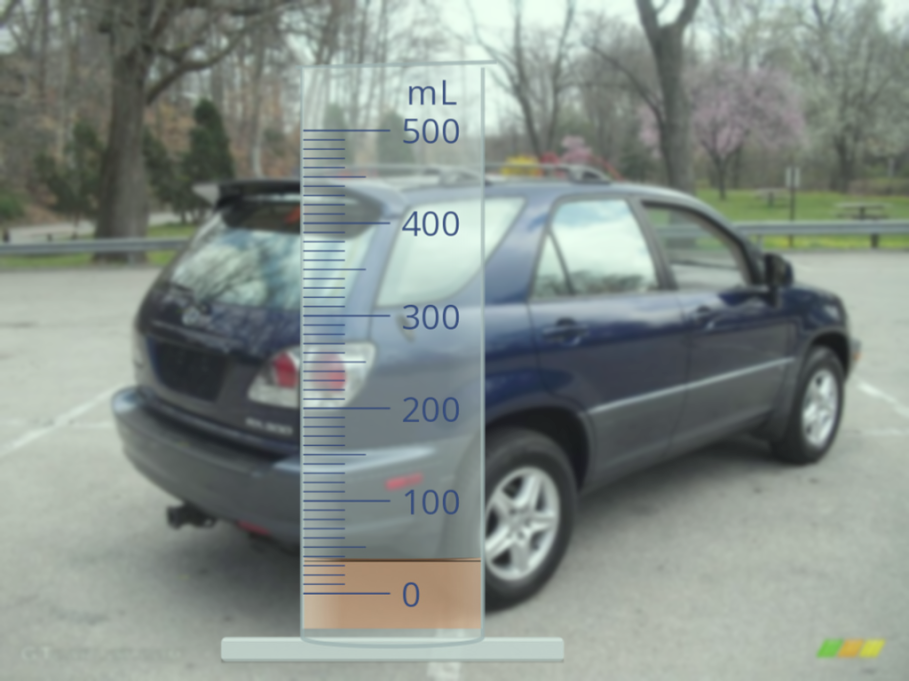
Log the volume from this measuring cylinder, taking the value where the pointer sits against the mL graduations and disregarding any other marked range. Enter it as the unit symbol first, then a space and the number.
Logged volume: mL 35
